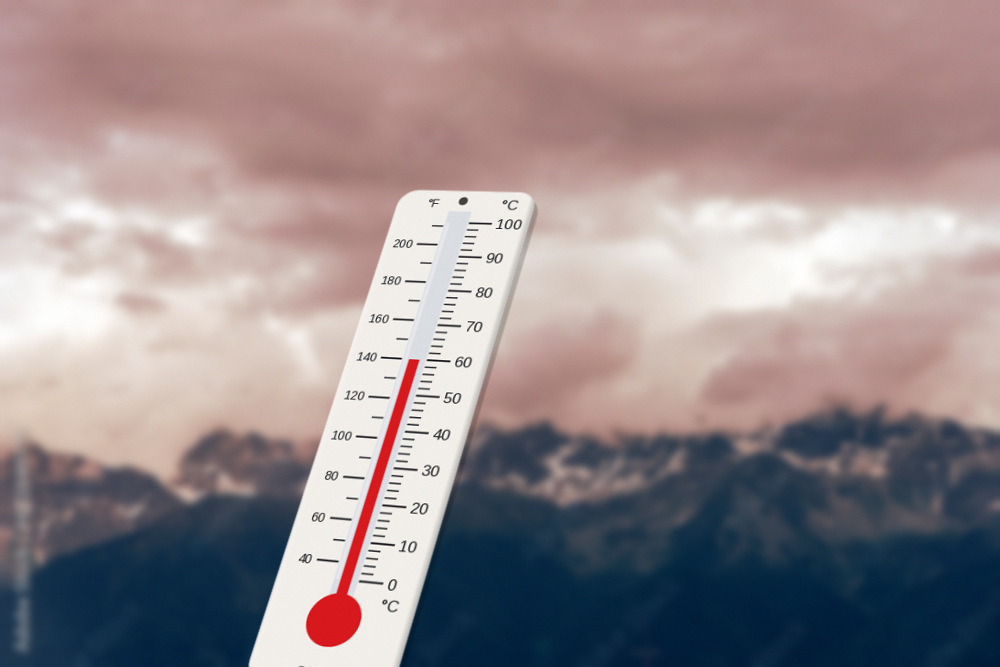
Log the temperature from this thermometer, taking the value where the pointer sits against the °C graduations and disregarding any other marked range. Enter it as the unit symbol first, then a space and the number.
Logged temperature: °C 60
